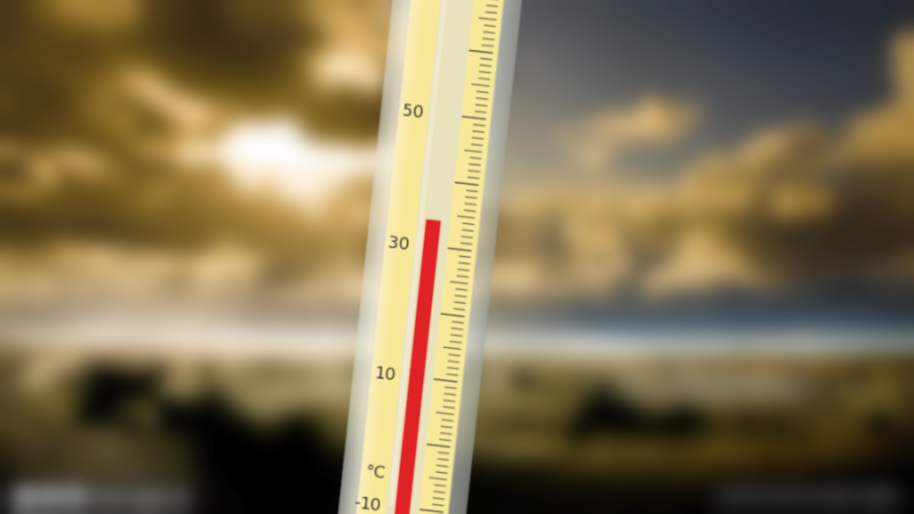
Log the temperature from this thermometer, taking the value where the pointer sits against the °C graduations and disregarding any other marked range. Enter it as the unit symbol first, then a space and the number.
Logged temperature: °C 34
